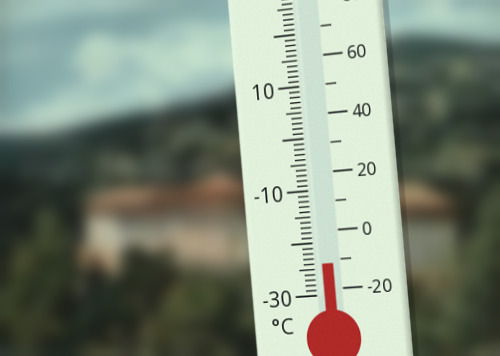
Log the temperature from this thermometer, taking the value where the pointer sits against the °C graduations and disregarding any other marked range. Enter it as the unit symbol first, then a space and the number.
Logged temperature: °C -24
